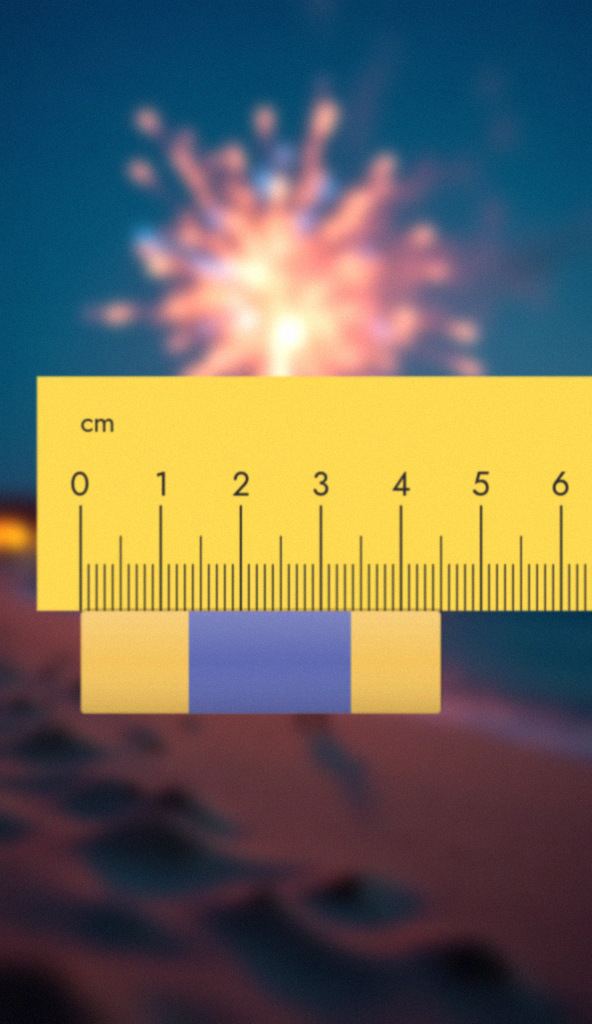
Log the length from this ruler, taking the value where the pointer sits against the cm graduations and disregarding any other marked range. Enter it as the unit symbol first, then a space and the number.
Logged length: cm 4.5
